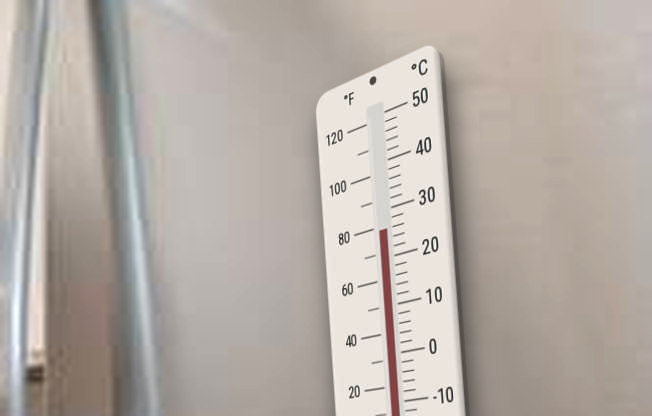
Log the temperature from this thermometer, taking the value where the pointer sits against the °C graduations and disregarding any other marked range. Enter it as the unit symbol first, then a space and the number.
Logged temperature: °C 26
